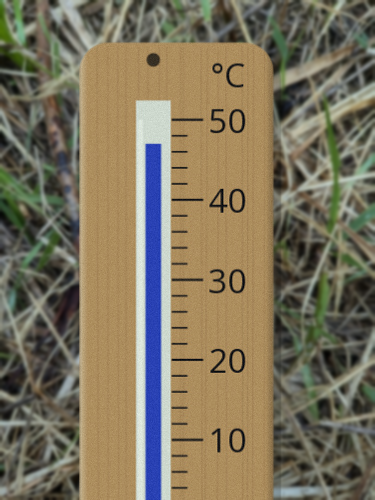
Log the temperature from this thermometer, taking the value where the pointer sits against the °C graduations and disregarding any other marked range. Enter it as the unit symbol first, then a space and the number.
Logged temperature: °C 47
